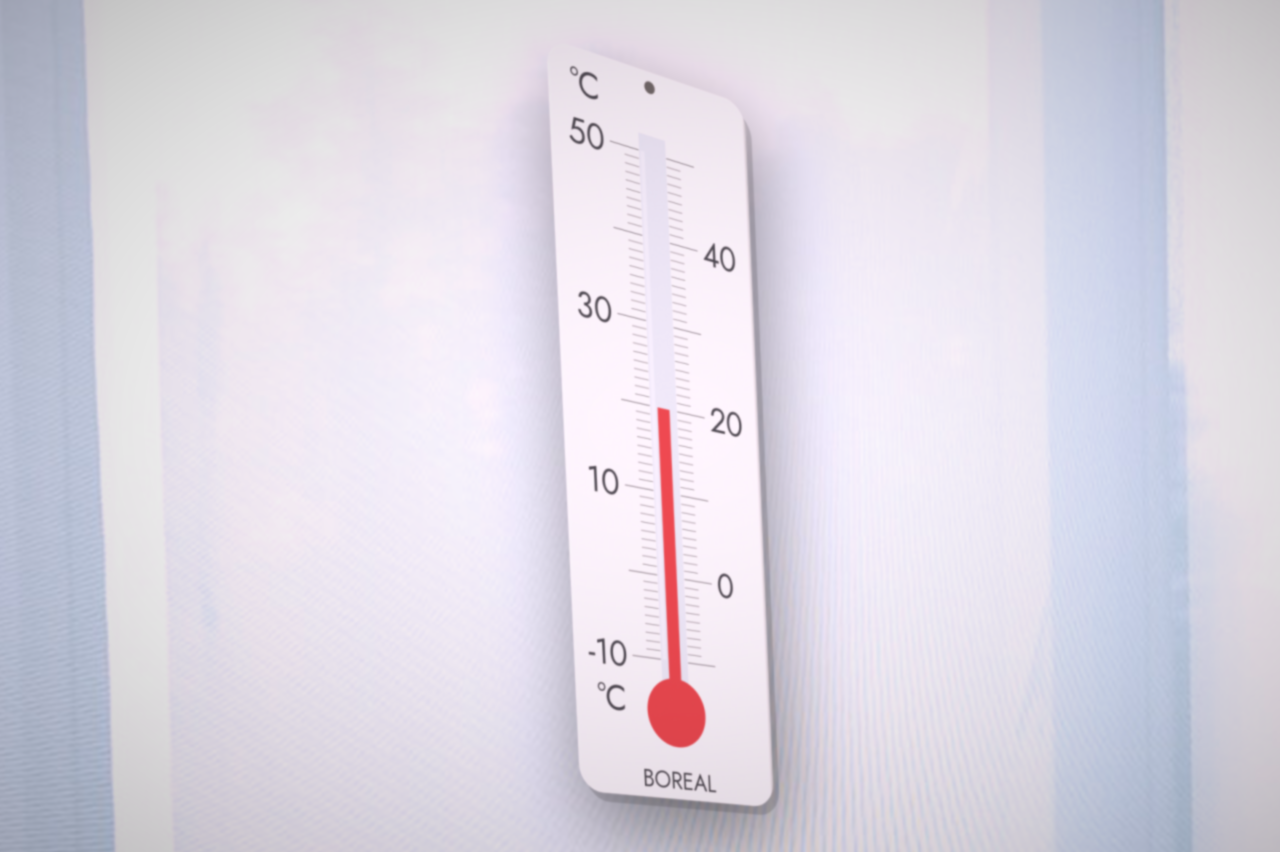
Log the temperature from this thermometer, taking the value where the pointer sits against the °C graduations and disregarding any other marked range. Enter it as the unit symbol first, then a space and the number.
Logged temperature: °C 20
